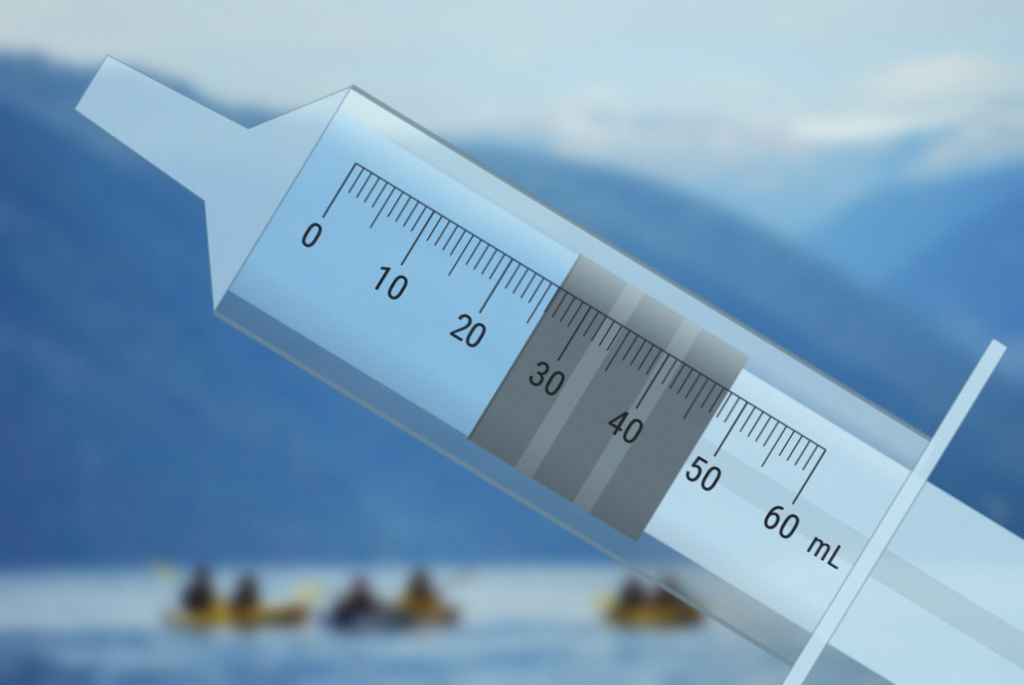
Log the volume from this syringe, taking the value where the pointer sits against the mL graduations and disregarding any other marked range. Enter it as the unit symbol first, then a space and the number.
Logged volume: mL 26
